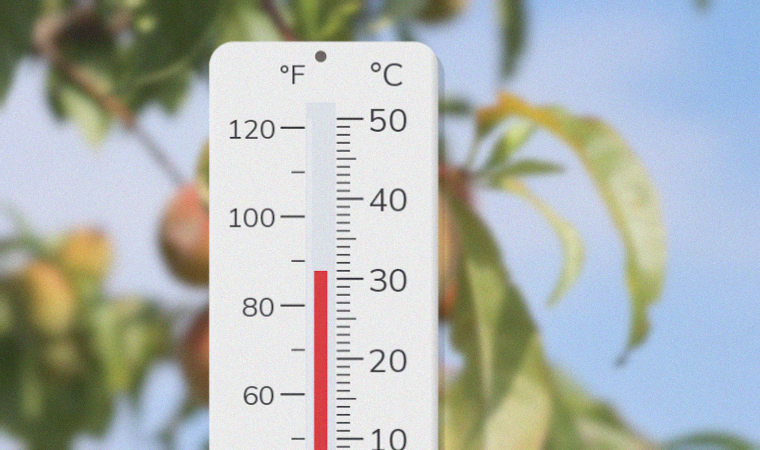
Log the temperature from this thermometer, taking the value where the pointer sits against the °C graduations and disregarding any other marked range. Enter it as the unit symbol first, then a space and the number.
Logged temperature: °C 31
